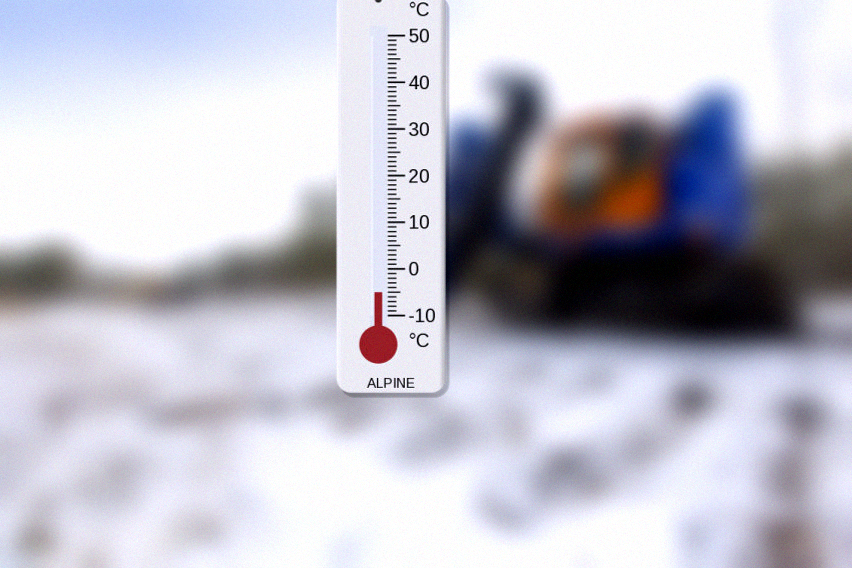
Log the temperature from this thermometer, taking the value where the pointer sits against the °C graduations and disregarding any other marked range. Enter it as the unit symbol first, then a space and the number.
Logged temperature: °C -5
